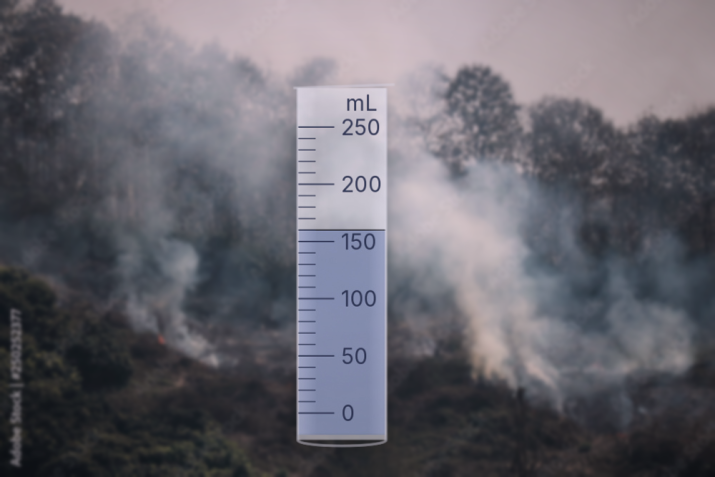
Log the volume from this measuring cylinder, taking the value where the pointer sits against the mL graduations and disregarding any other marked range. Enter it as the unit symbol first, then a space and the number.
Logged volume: mL 160
